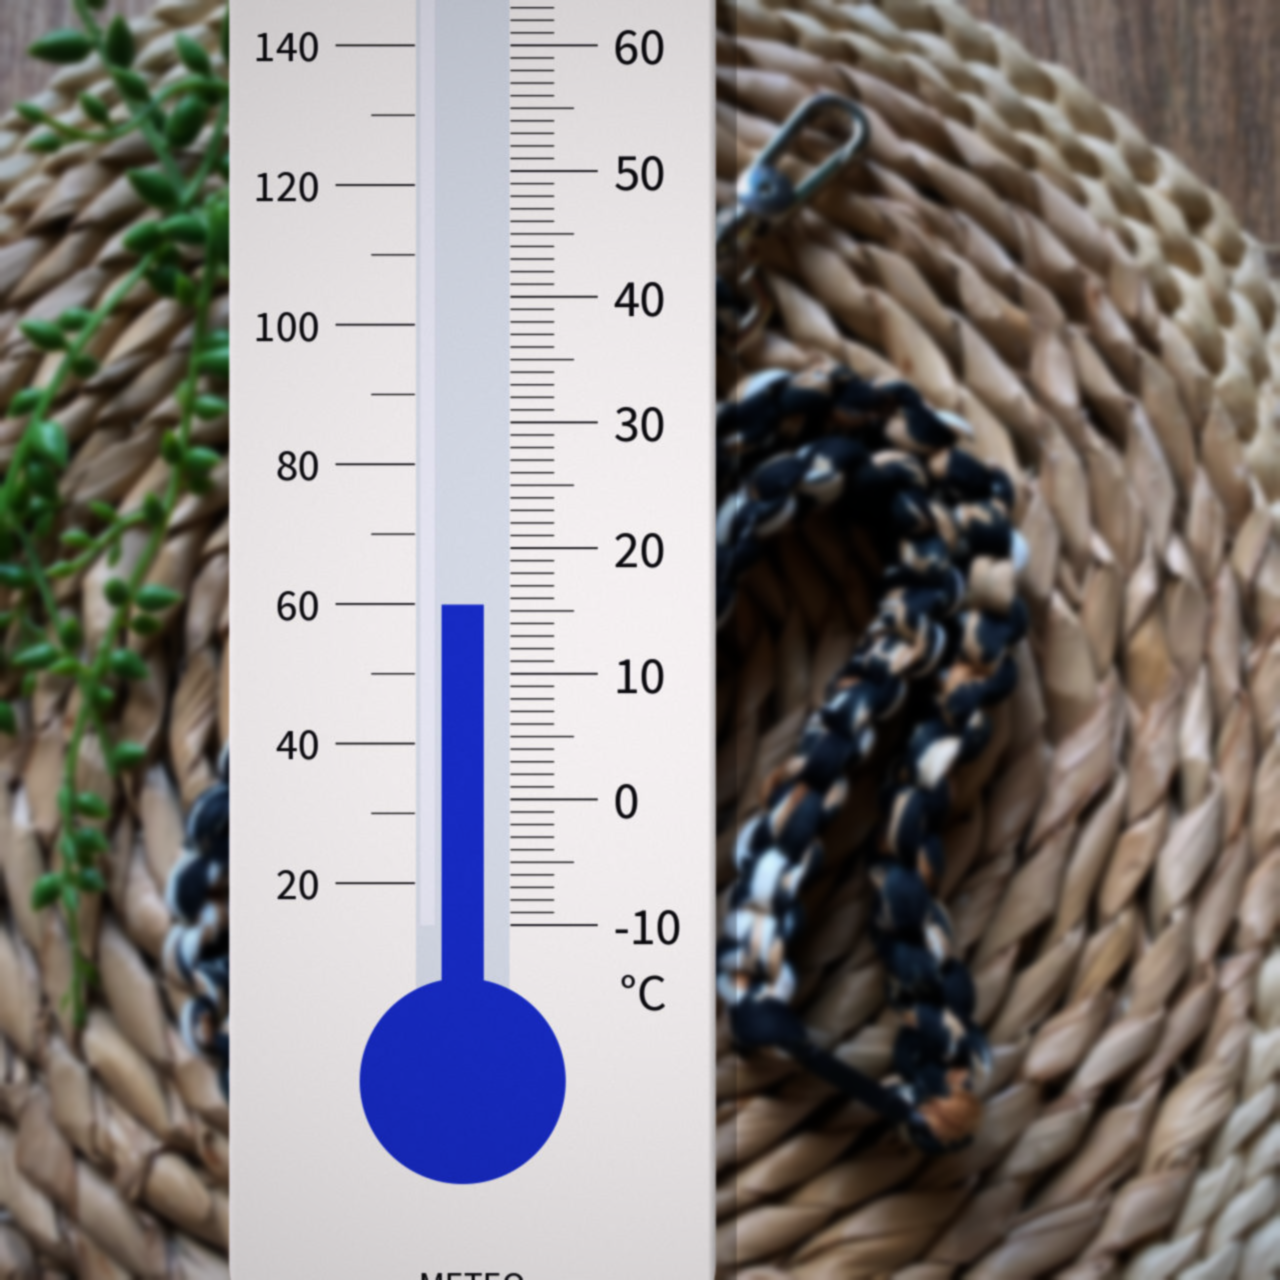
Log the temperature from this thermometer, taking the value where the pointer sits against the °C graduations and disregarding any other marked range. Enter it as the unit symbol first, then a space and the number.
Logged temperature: °C 15.5
